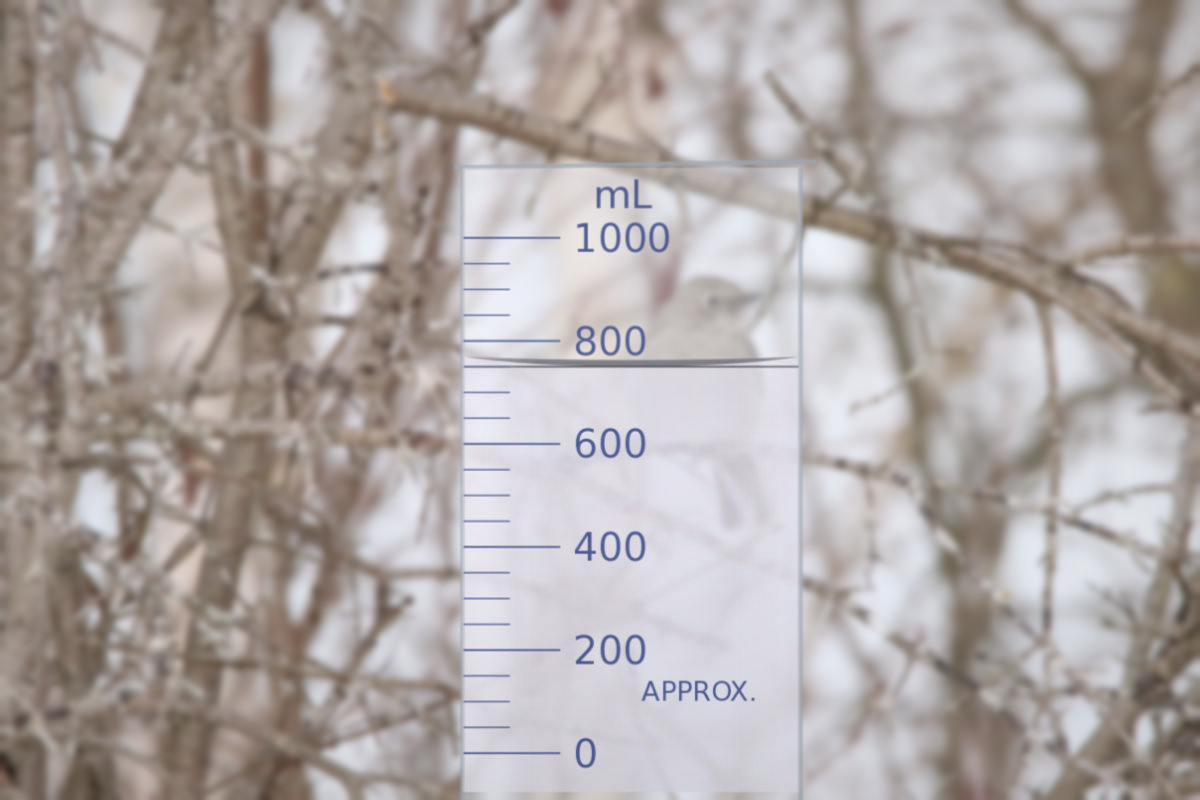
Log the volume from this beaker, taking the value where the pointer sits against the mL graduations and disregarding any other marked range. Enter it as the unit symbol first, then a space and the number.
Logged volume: mL 750
